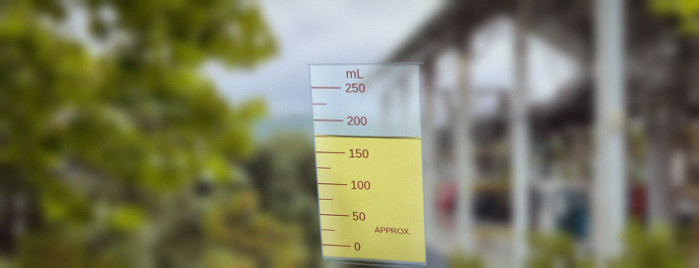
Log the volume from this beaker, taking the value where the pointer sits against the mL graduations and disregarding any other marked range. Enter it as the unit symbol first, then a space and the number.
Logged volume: mL 175
